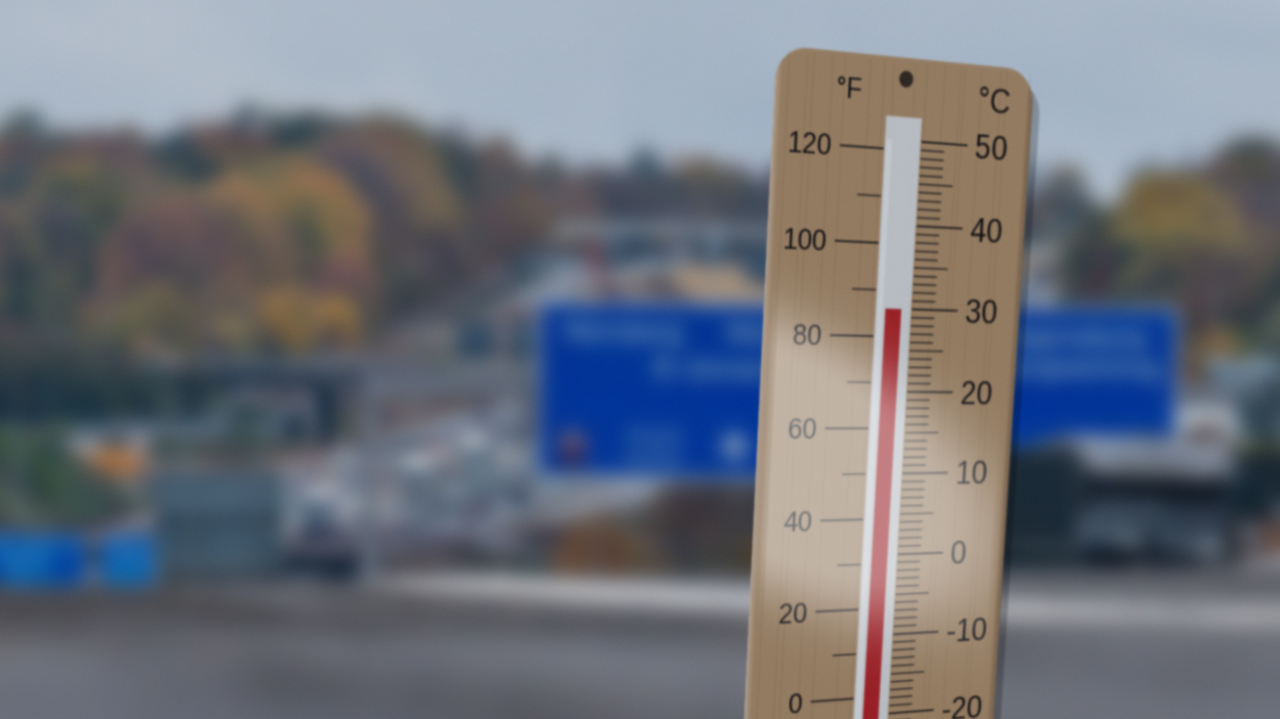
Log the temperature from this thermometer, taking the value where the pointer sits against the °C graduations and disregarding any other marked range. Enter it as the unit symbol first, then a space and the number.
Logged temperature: °C 30
